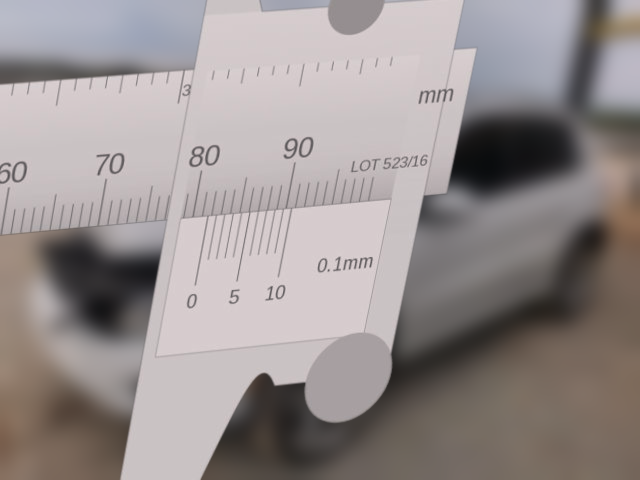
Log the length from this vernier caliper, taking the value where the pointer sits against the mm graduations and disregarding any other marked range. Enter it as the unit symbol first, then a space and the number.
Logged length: mm 81.6
